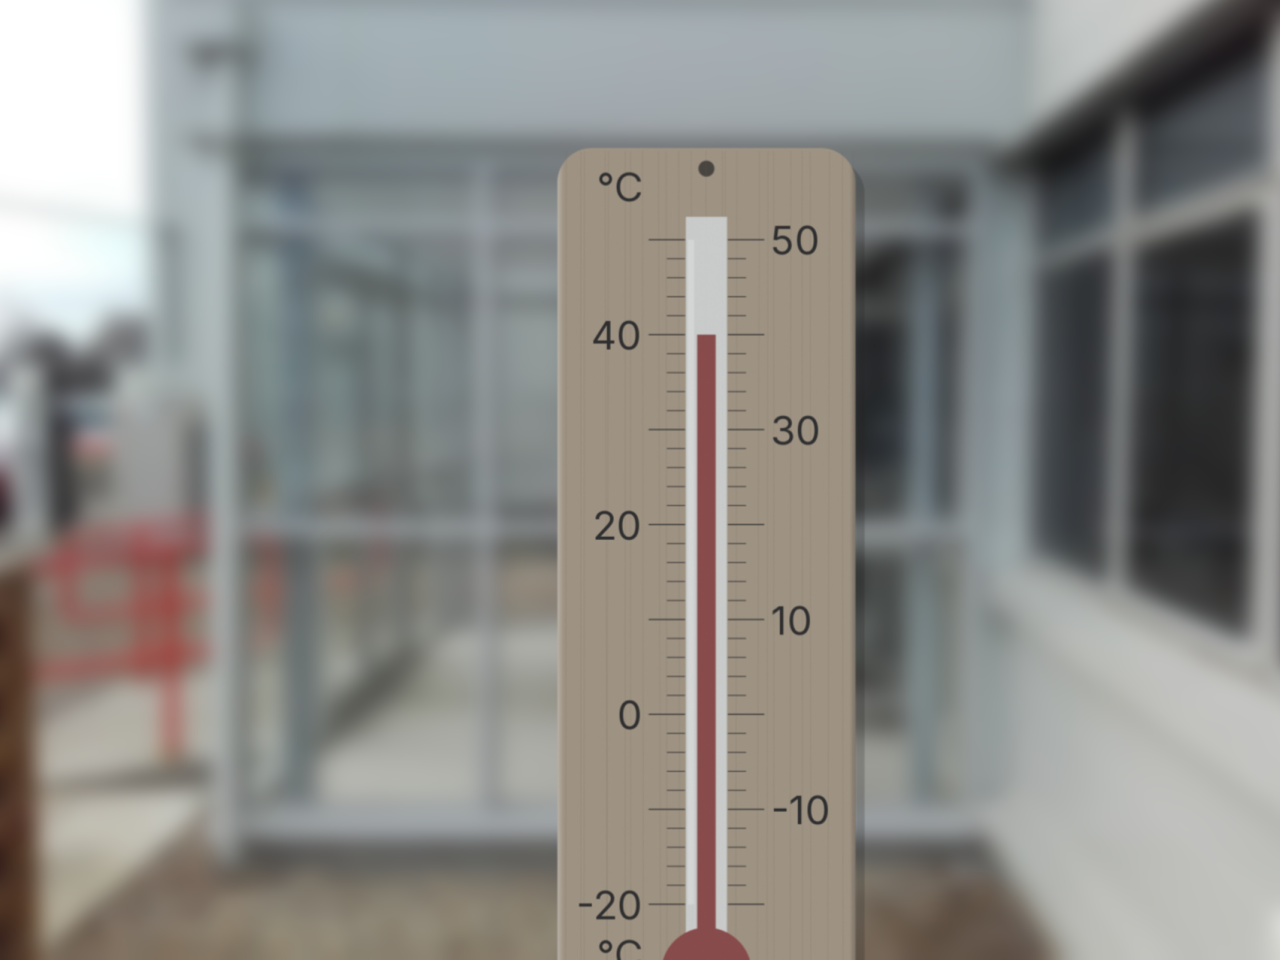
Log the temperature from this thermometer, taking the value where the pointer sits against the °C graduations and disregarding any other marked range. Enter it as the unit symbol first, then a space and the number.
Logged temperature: °C 40
